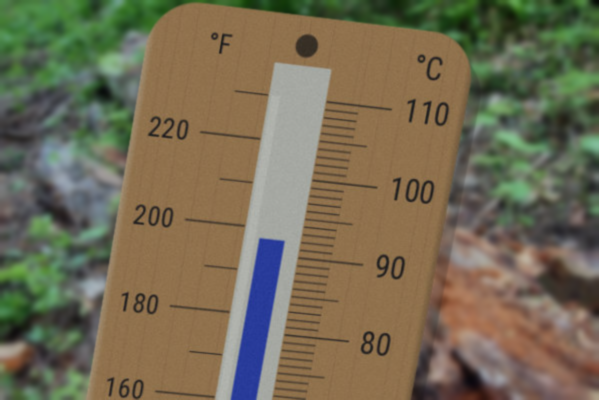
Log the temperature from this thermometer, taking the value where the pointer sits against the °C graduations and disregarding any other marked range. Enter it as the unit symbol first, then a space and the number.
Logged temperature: °C 92
